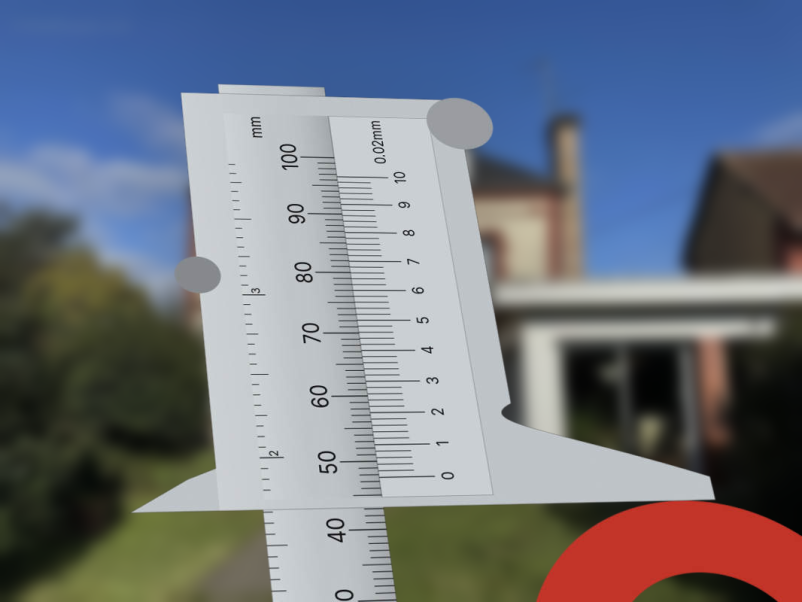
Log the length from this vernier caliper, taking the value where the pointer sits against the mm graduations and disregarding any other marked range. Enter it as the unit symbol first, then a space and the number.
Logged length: mm 47.6
